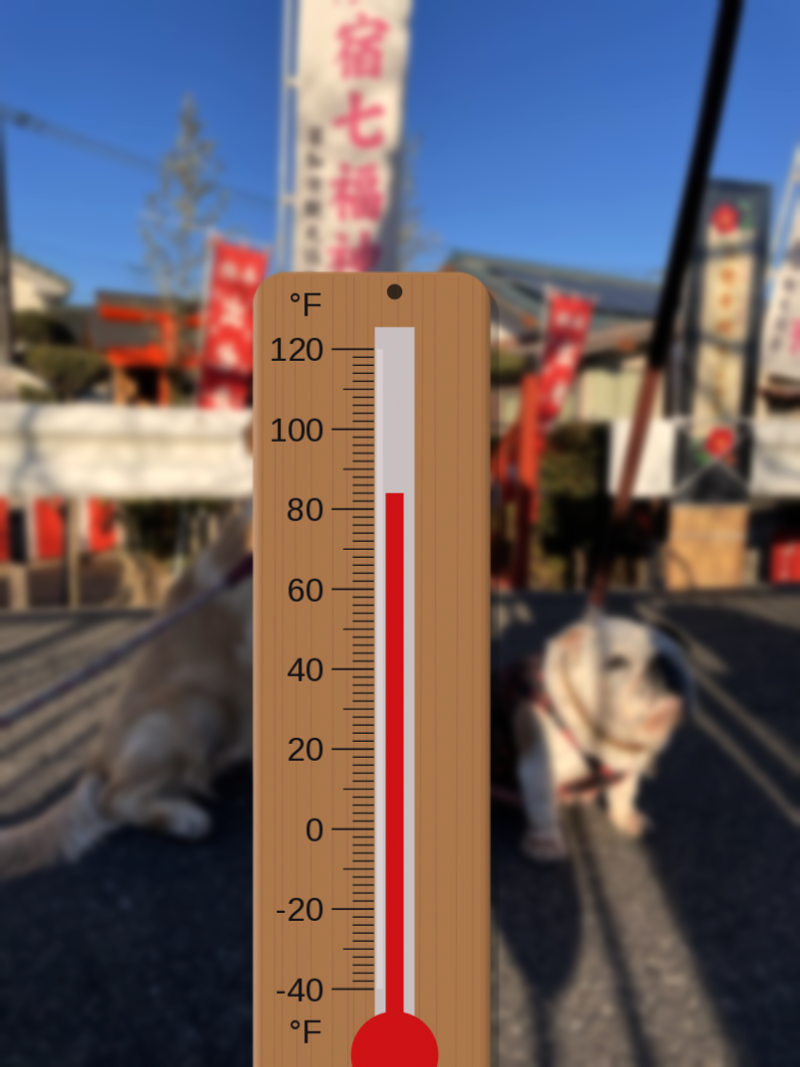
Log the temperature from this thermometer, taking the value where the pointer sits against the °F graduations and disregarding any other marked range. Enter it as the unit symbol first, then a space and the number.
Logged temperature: °F 84
